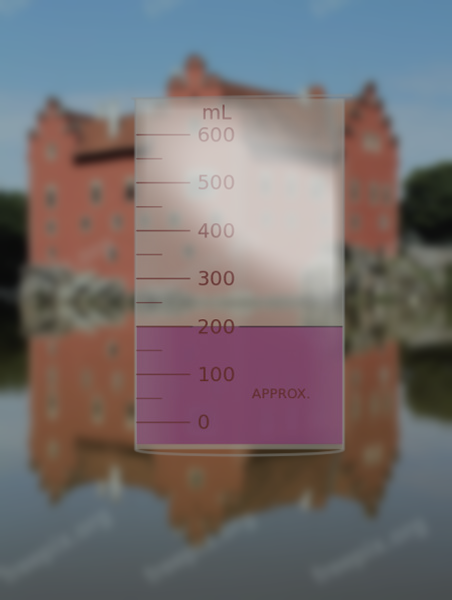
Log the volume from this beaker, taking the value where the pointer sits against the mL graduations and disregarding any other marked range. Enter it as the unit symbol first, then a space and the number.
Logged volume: mL 200
